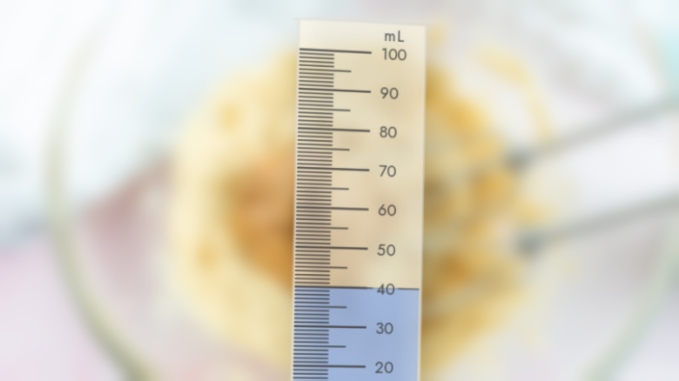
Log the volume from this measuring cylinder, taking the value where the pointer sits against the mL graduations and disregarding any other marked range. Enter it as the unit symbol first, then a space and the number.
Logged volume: mL 40
